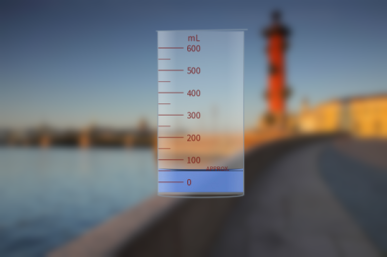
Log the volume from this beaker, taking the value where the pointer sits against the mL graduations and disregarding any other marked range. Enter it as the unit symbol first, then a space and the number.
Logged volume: mL 50
